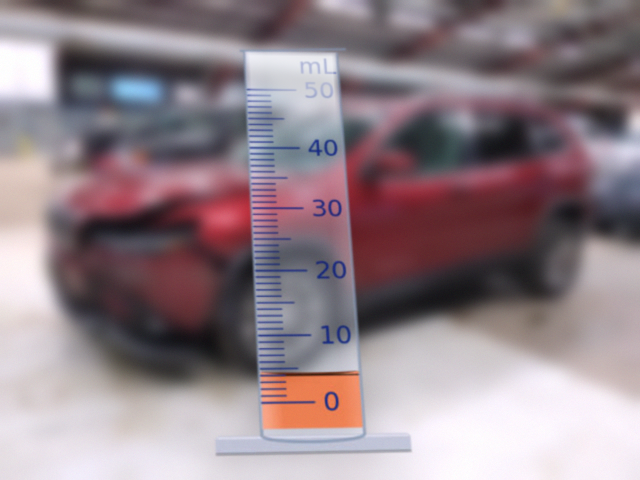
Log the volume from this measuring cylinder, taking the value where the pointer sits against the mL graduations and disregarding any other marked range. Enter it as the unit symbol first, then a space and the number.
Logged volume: mL 4
